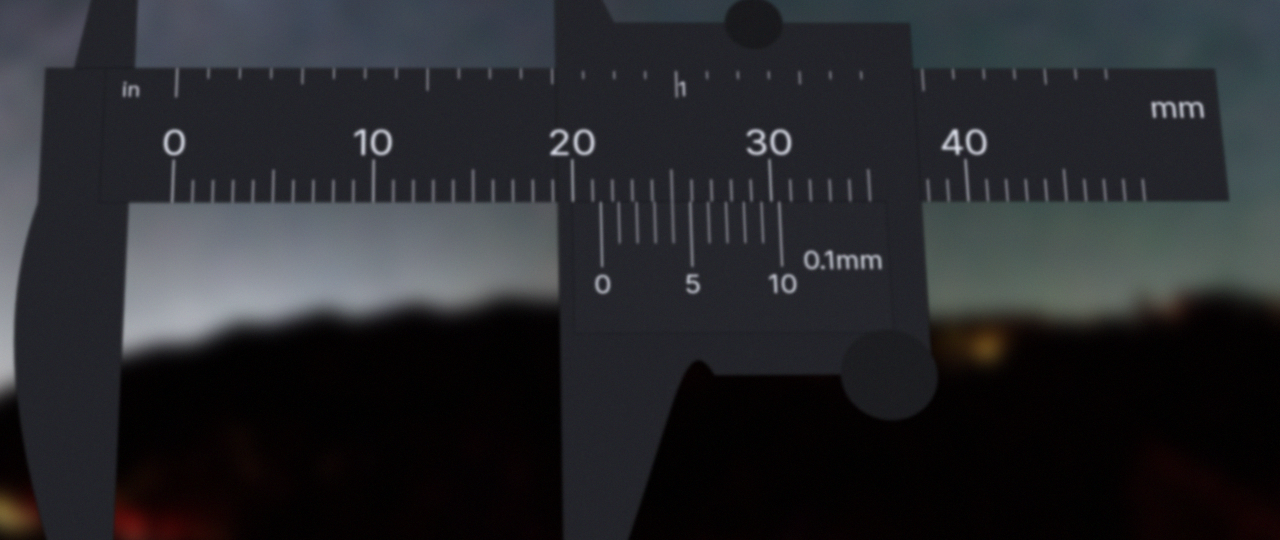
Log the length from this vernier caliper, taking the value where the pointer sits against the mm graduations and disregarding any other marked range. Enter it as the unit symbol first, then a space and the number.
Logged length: mm 21.4
